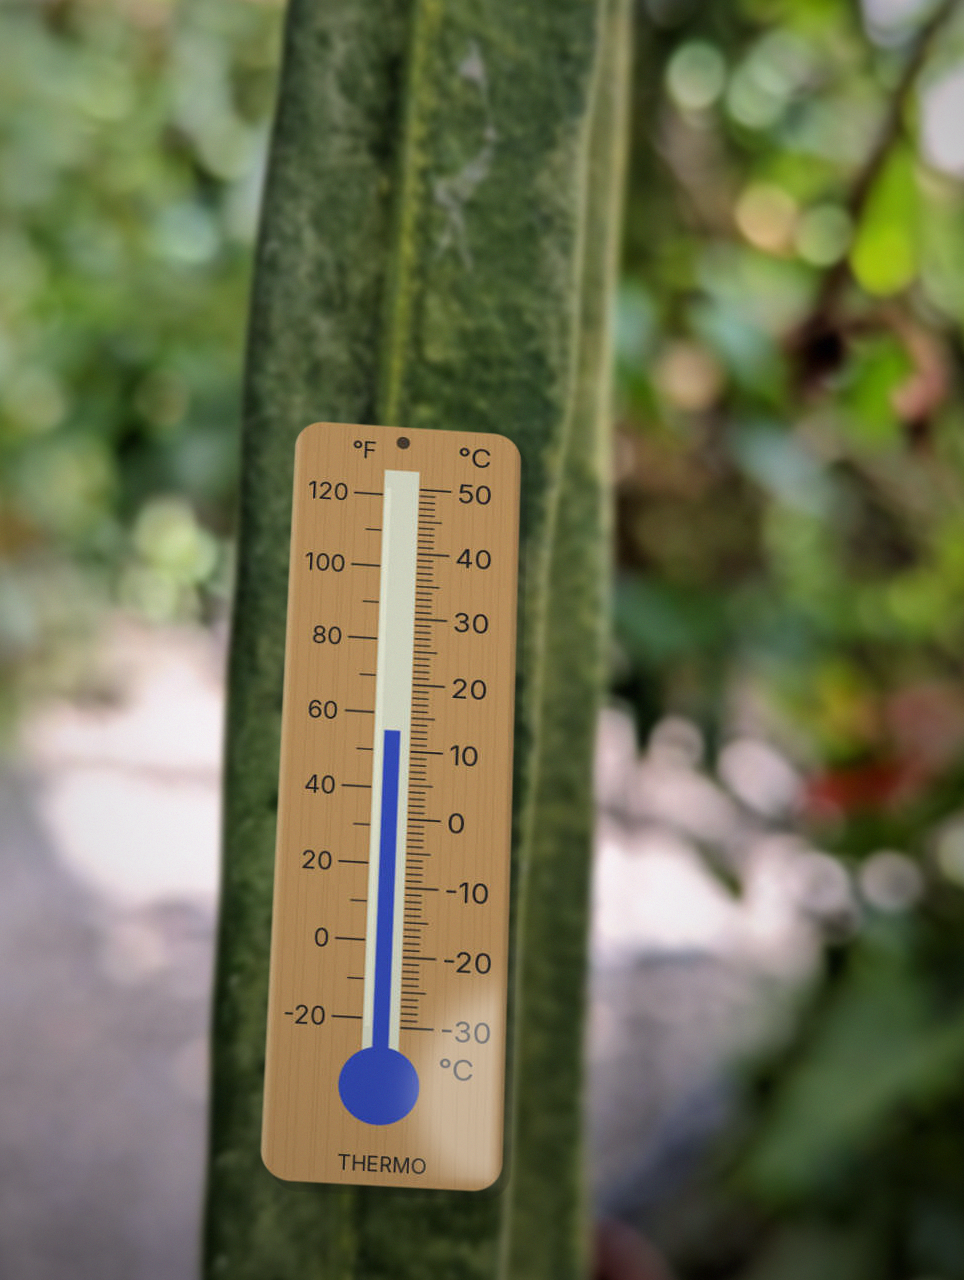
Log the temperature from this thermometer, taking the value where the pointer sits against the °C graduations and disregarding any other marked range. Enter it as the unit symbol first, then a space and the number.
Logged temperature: °C 13
